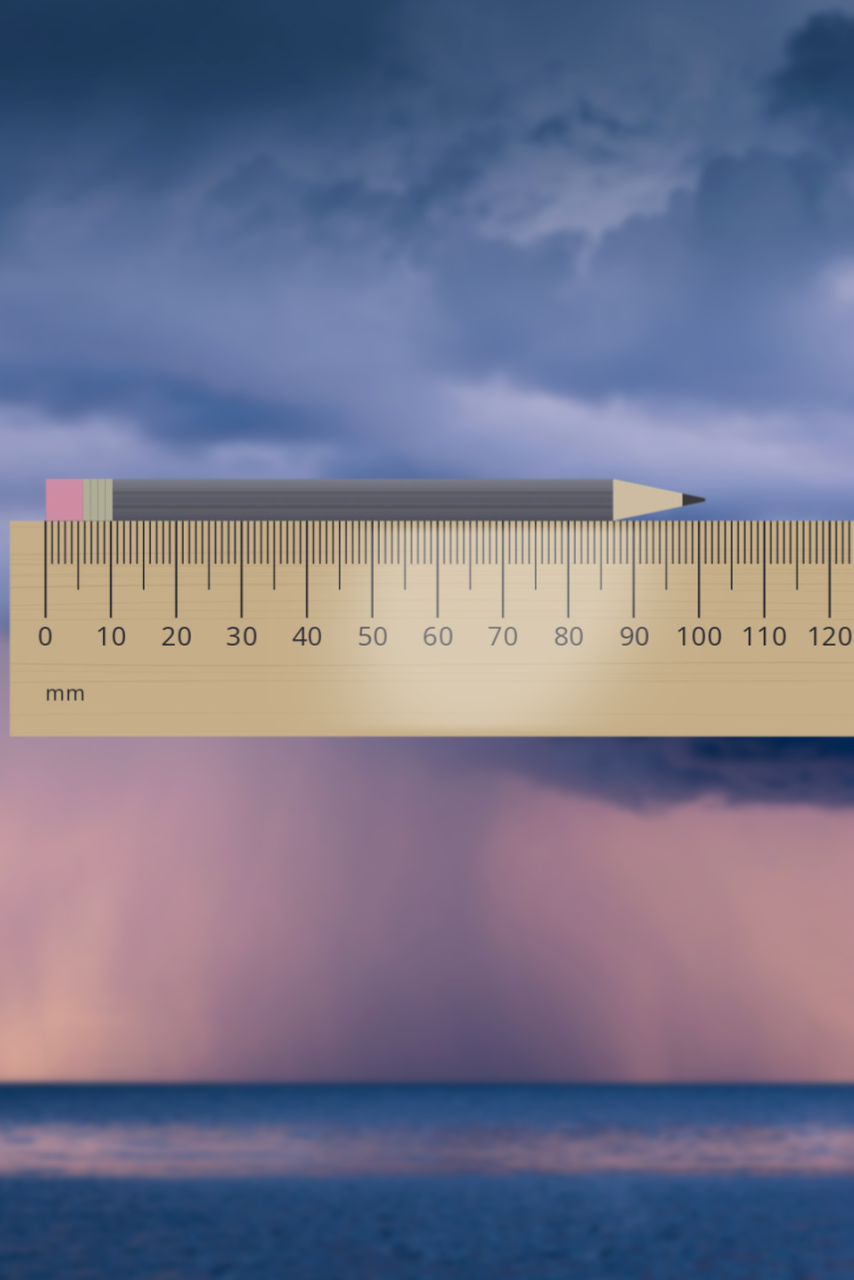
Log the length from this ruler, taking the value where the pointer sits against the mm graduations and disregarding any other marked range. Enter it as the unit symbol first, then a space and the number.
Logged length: mm 101
